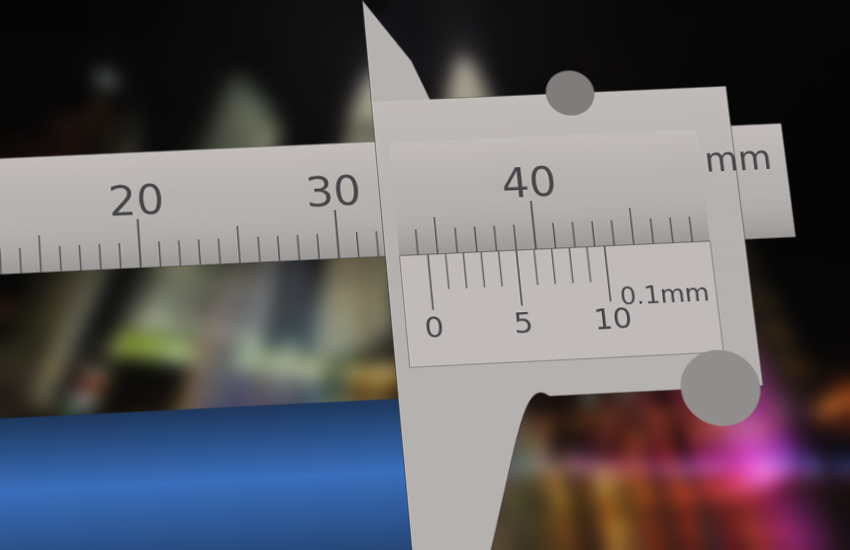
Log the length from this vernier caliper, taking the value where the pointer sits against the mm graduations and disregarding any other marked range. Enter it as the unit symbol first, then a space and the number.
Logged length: mm 34.5
